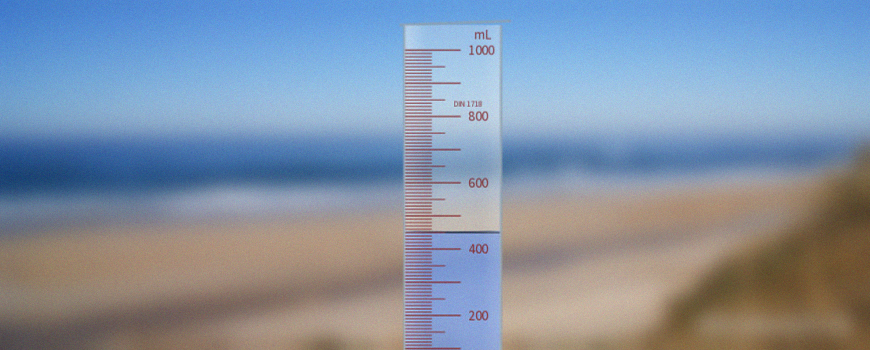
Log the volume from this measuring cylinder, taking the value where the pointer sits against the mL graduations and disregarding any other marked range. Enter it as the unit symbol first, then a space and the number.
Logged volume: mL 450
